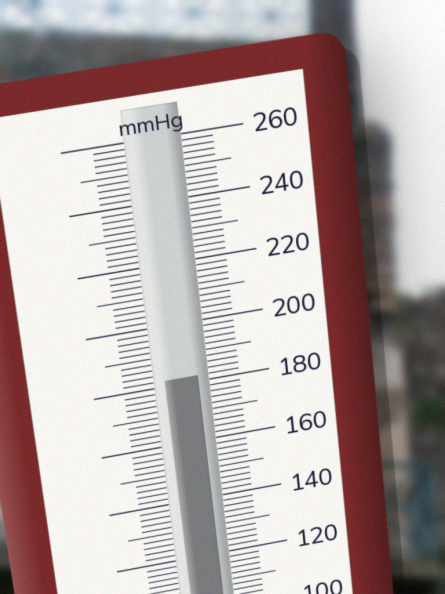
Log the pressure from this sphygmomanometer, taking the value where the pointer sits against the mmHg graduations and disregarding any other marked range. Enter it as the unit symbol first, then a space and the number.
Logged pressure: mmHg 182
